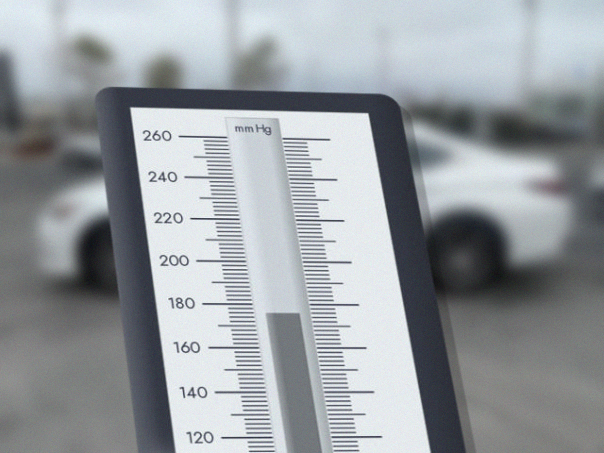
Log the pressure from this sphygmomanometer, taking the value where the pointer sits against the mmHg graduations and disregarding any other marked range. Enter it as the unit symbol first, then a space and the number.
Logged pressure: mmHg 176
